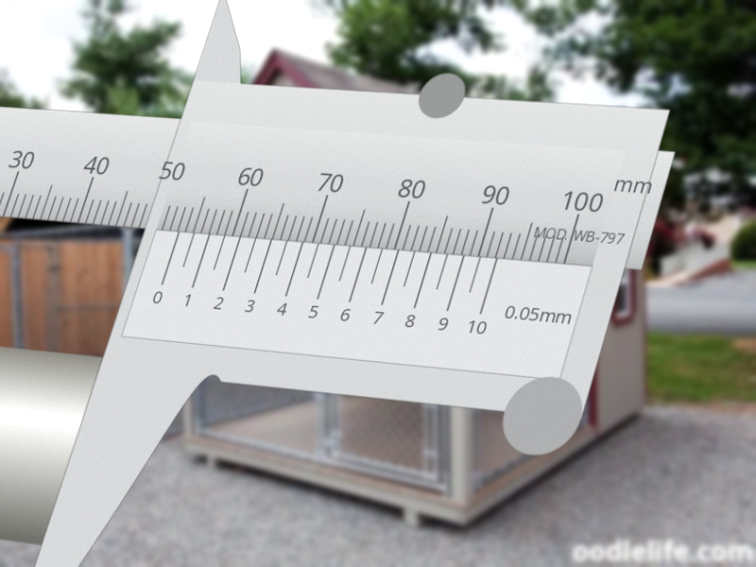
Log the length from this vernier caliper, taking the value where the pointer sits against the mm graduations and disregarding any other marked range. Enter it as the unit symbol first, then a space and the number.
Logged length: mm 53.2
